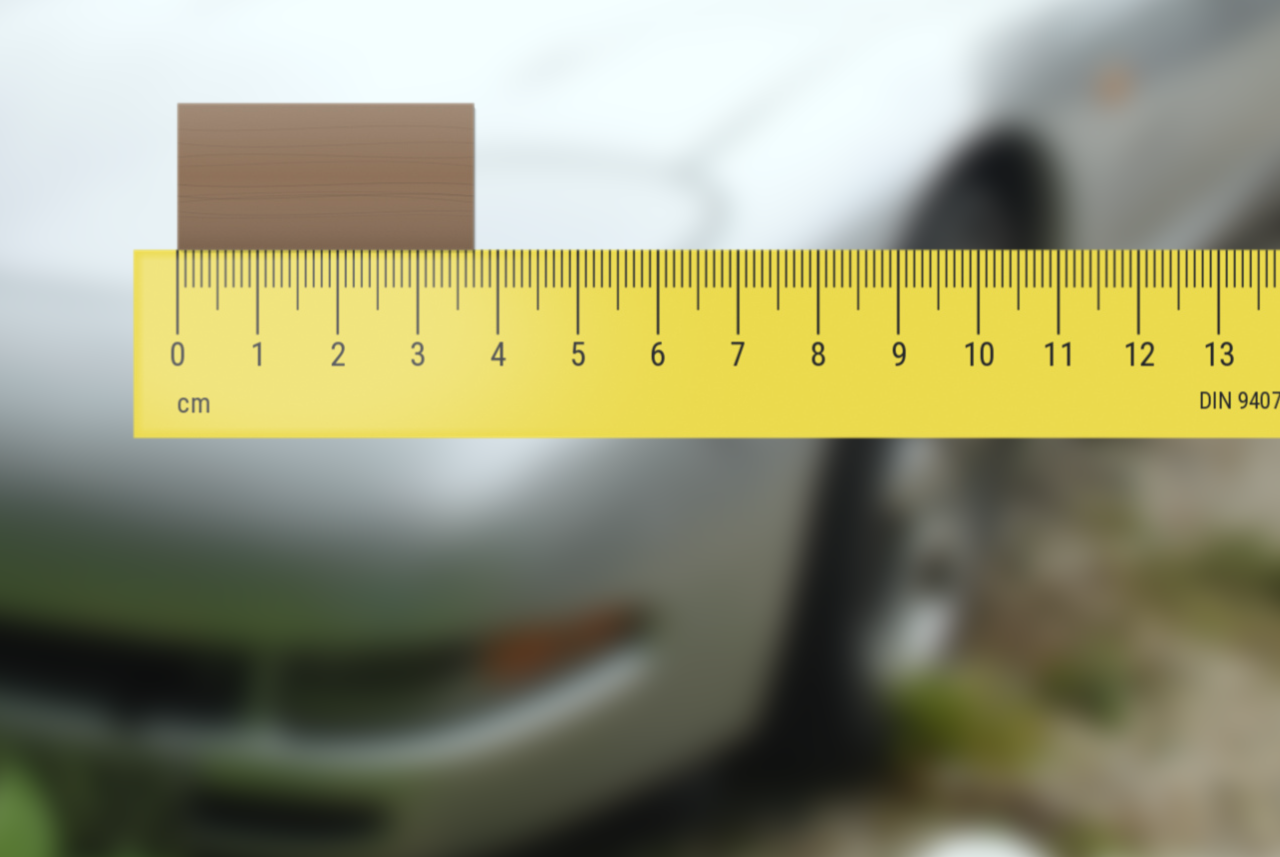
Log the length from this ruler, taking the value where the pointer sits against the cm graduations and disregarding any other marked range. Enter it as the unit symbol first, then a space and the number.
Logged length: cm 3.7
